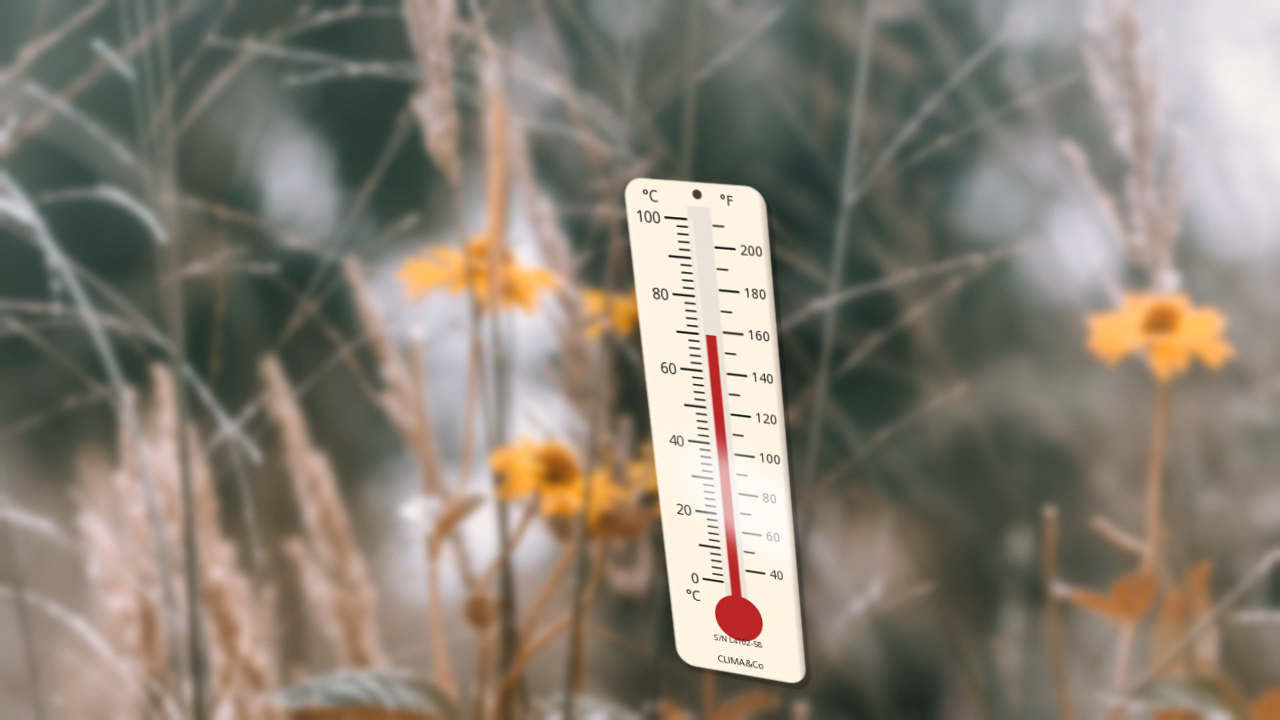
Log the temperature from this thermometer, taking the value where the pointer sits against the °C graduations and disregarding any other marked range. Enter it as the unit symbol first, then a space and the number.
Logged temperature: °C 70
